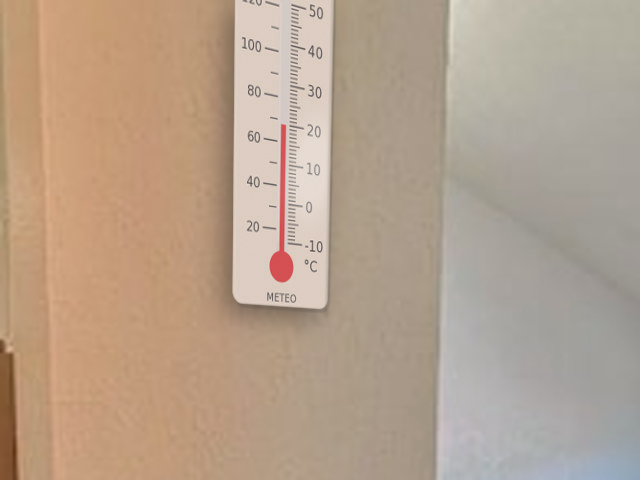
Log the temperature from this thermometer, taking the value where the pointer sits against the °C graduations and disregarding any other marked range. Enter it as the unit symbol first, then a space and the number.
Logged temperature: °C 20
